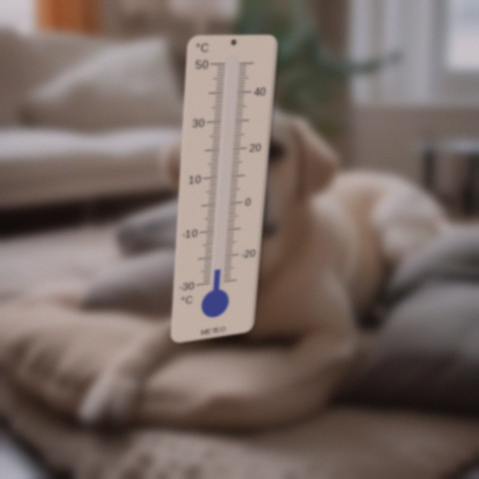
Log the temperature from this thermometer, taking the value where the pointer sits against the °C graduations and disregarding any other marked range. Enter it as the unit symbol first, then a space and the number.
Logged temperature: °C -25
